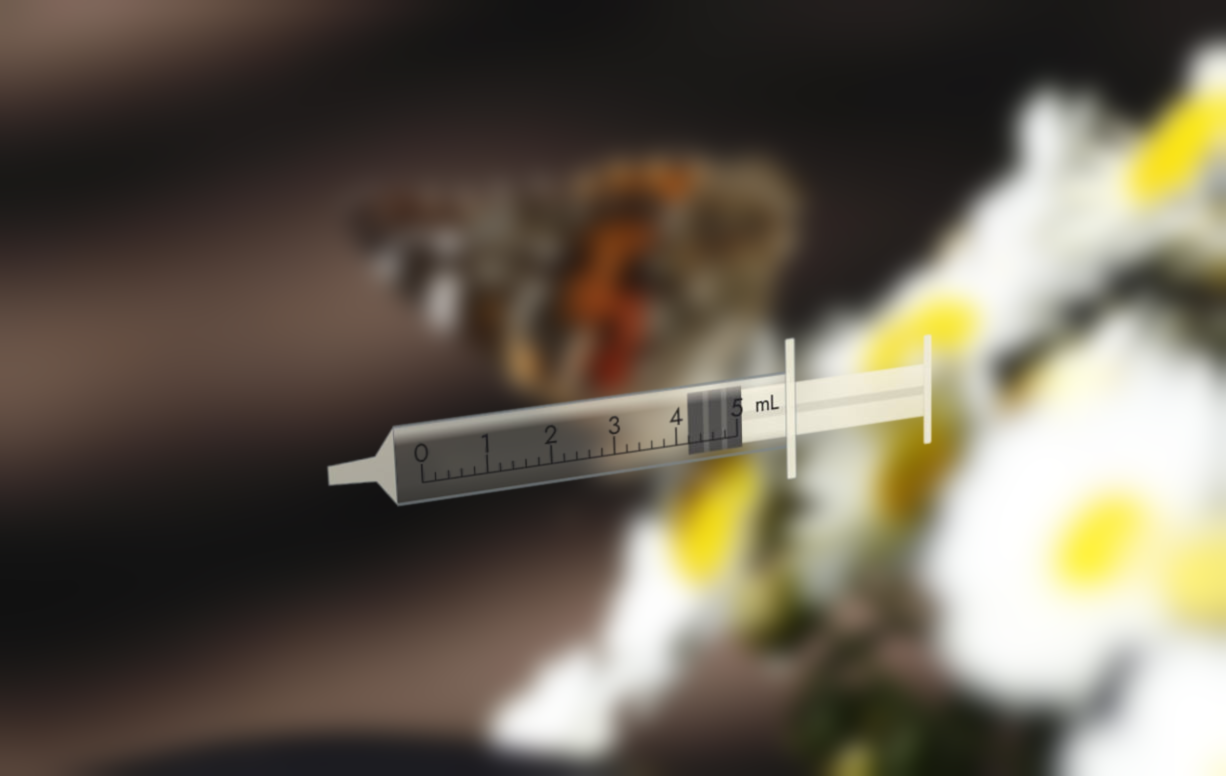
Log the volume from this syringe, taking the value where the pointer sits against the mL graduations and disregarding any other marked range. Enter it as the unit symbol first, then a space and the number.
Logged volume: mL 4.2
